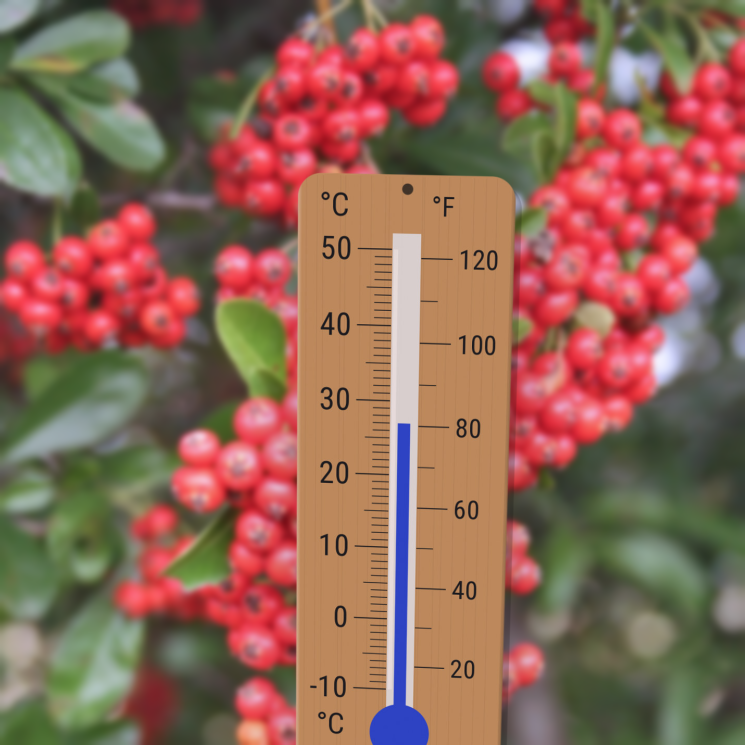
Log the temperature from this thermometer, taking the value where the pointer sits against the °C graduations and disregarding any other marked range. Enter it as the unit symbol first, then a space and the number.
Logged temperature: °C 27
